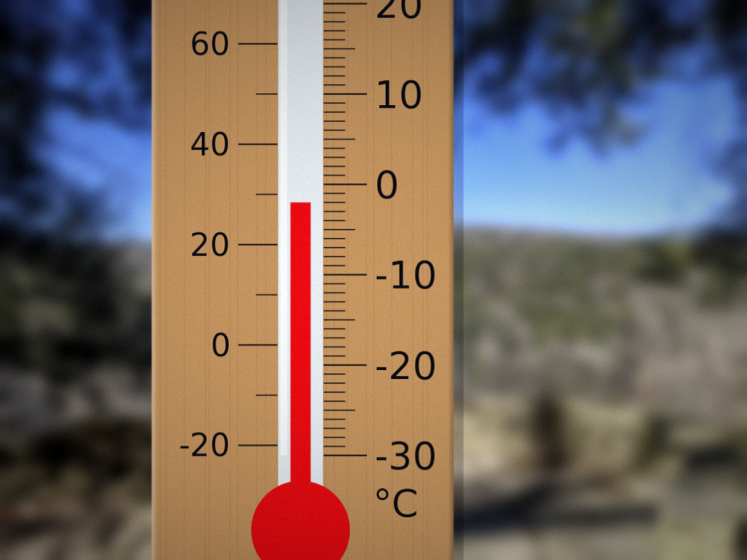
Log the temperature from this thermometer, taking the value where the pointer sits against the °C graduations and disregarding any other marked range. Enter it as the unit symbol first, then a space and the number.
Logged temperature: °C -2
